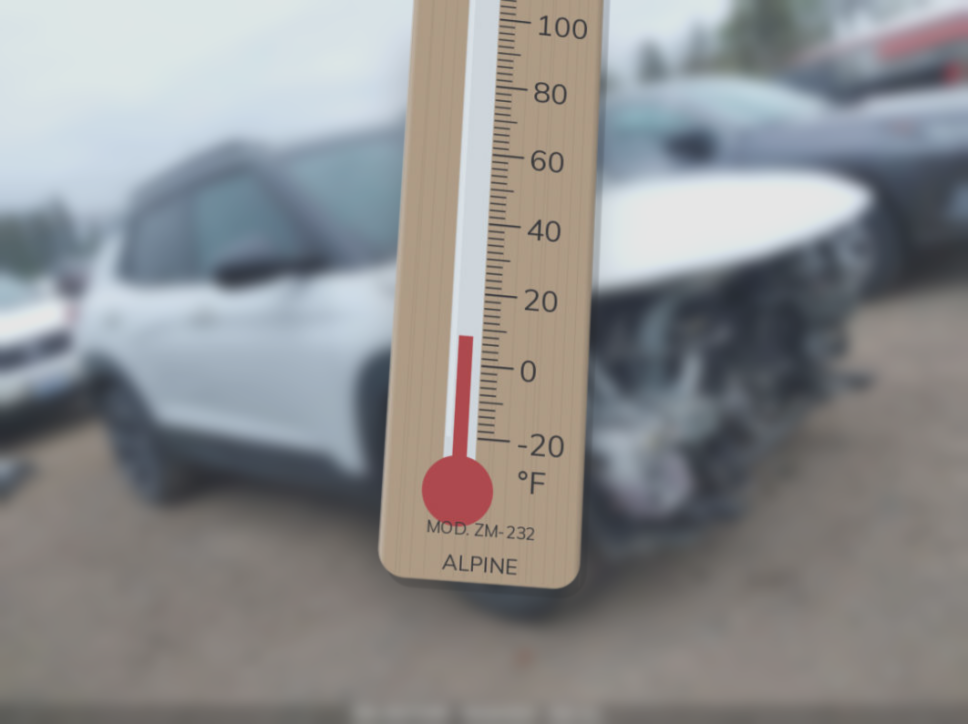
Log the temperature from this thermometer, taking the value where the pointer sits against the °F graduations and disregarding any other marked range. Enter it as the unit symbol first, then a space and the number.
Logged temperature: °F 8
